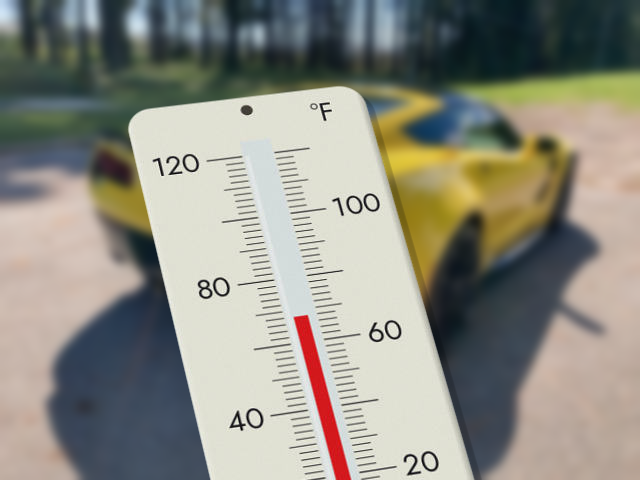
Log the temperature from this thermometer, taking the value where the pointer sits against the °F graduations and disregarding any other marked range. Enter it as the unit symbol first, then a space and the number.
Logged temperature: °F 68
